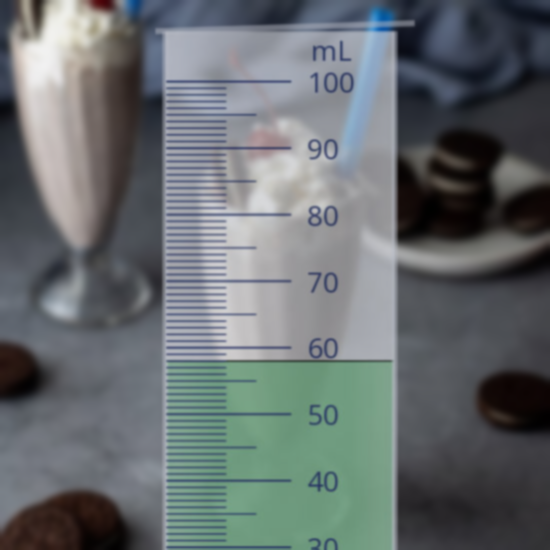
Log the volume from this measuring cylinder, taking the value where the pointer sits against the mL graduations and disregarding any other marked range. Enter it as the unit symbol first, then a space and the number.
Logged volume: mL 58
